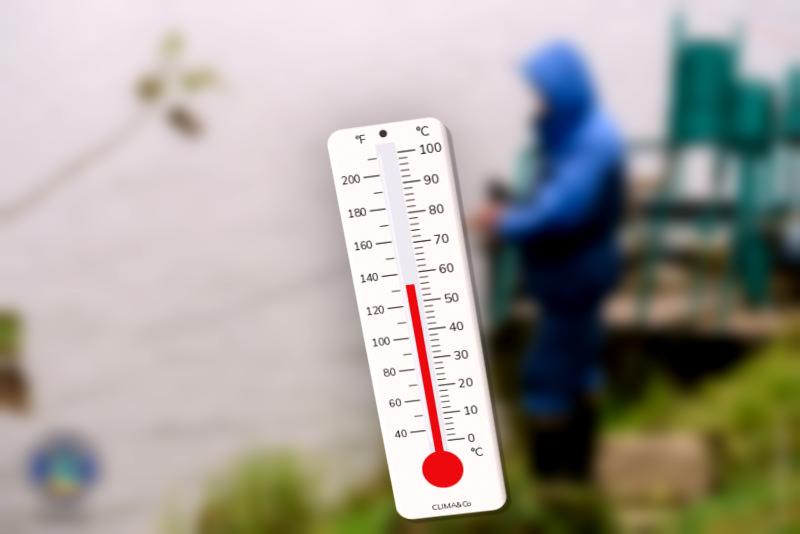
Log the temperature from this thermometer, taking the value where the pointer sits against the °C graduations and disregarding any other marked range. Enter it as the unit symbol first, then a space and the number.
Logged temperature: °C 56
